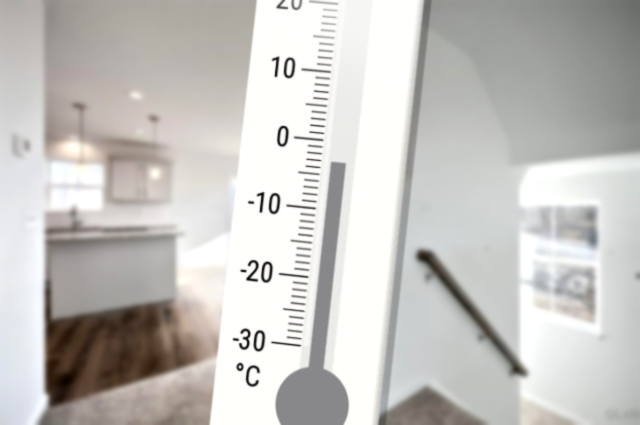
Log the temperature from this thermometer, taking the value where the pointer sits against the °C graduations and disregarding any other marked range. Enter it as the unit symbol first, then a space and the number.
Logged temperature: °C -3
